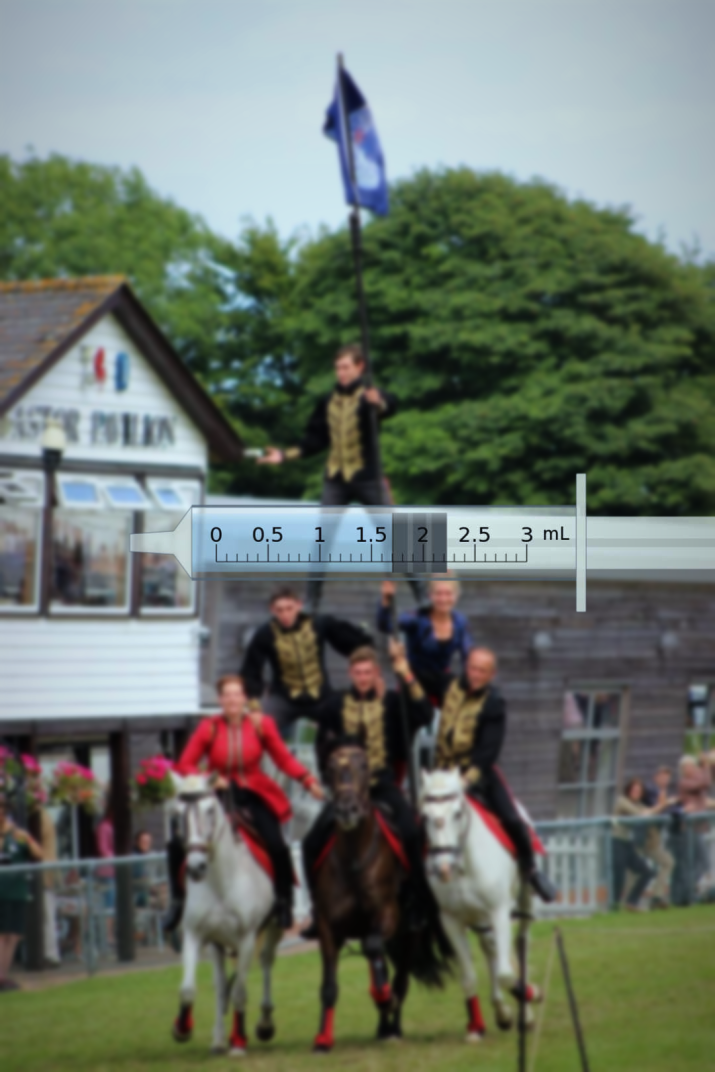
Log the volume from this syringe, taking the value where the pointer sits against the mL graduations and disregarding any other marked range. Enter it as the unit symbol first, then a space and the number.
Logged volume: mL 1.7
